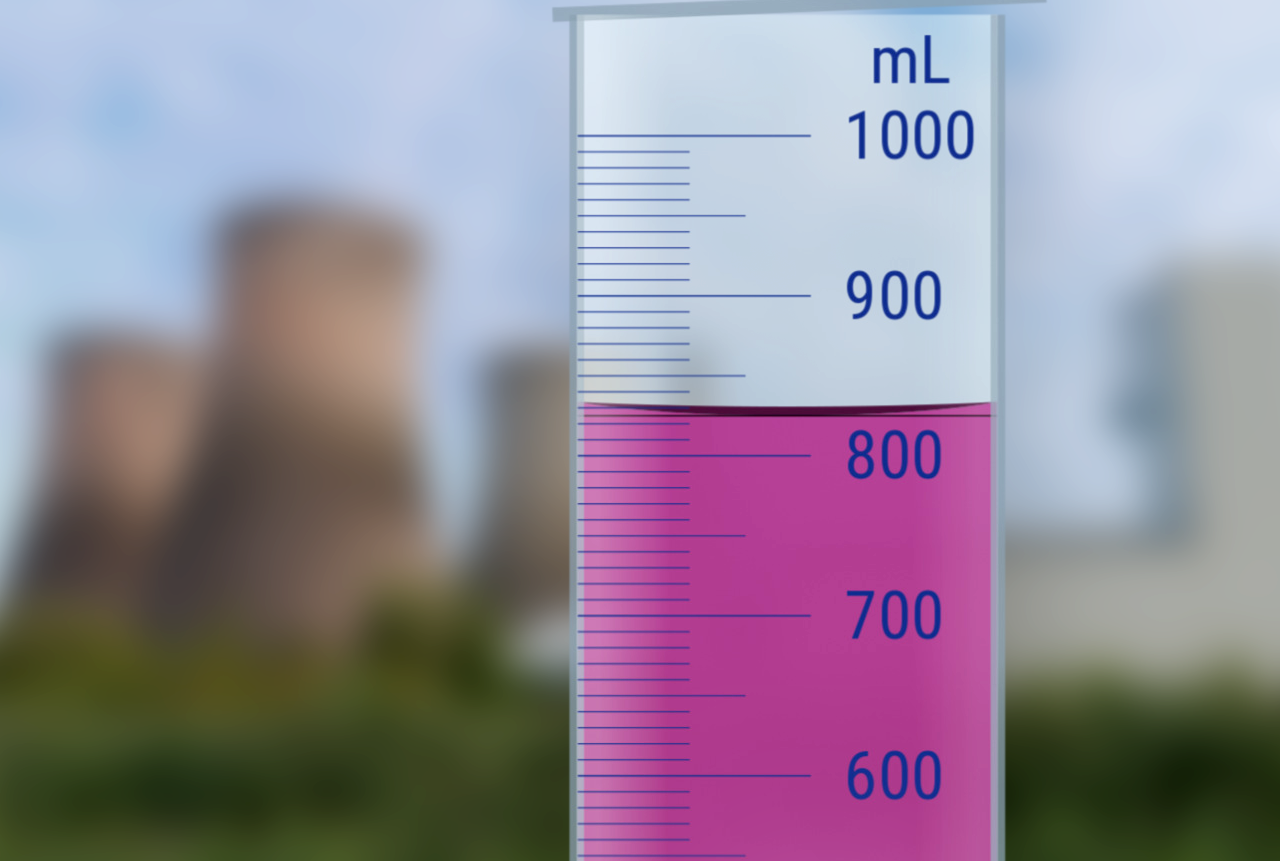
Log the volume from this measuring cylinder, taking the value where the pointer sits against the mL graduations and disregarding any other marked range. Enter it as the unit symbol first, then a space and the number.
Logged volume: mL 825
